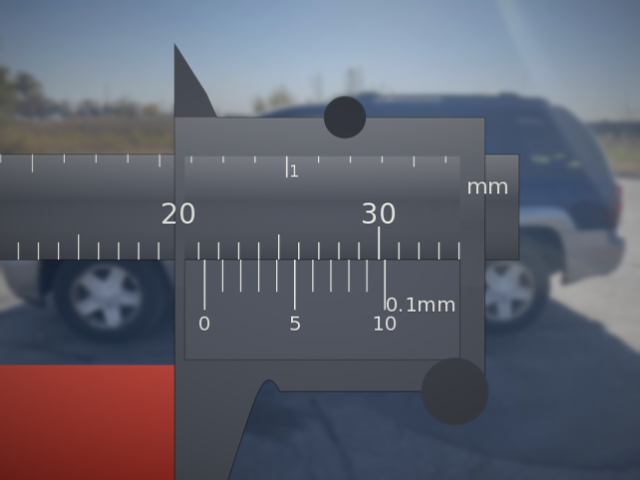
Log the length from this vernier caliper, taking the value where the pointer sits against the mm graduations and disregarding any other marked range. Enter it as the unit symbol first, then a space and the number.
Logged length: mm 21.3
